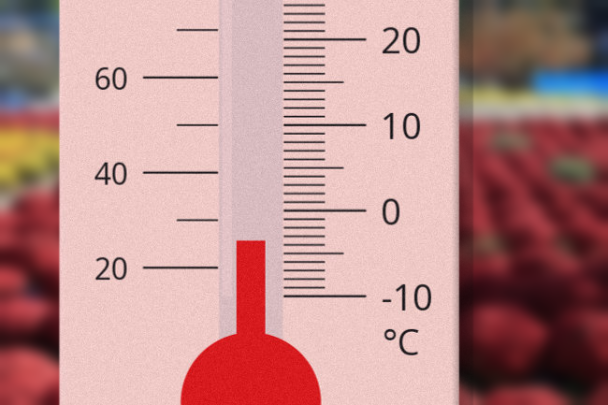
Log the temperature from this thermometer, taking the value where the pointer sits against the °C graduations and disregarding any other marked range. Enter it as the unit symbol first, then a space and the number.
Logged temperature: °C -3.5
